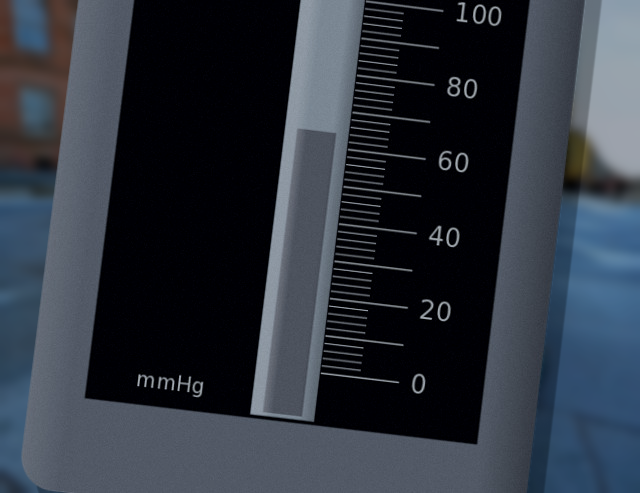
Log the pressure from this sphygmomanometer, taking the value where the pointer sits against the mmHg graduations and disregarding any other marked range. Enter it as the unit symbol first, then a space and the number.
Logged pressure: mmHg 64
